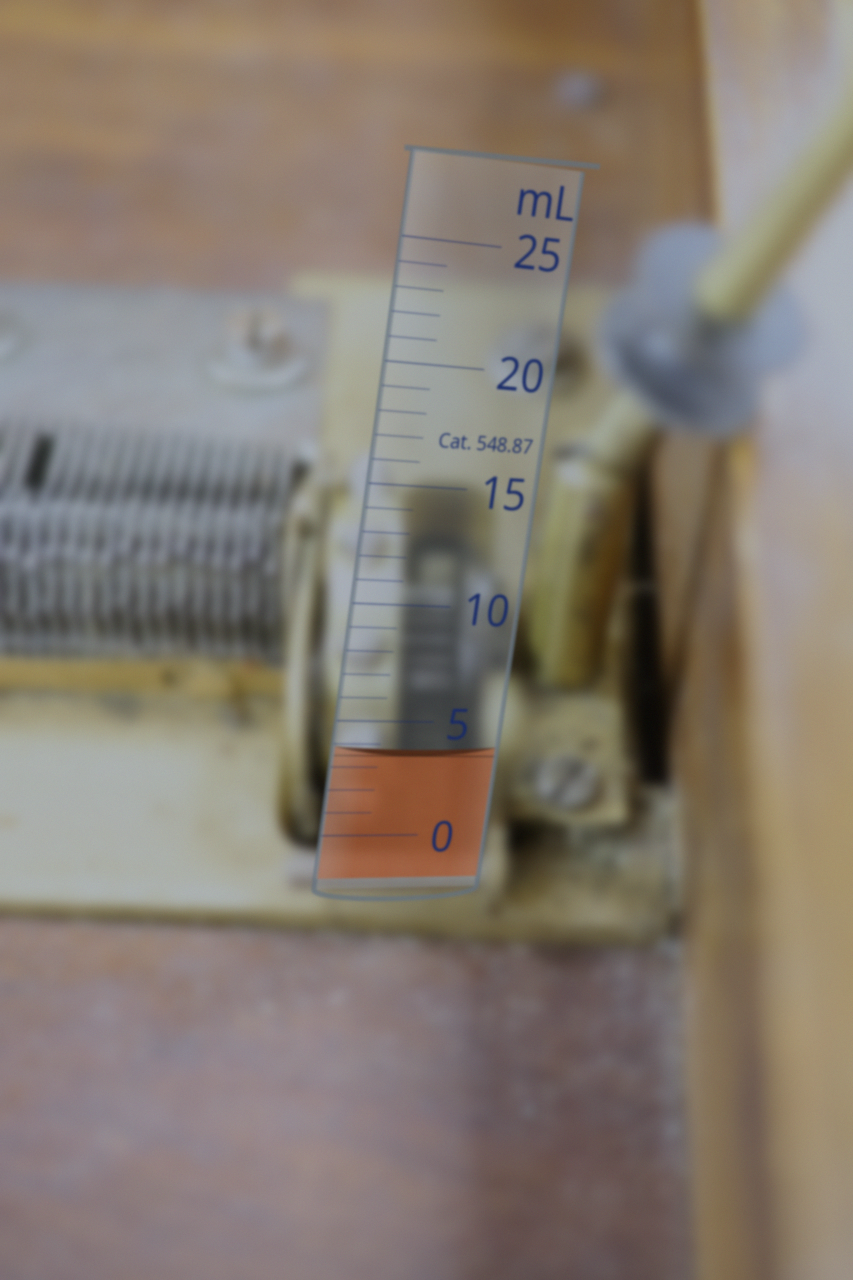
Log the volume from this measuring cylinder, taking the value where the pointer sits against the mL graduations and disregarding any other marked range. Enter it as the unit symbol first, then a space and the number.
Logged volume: mL 3.5
